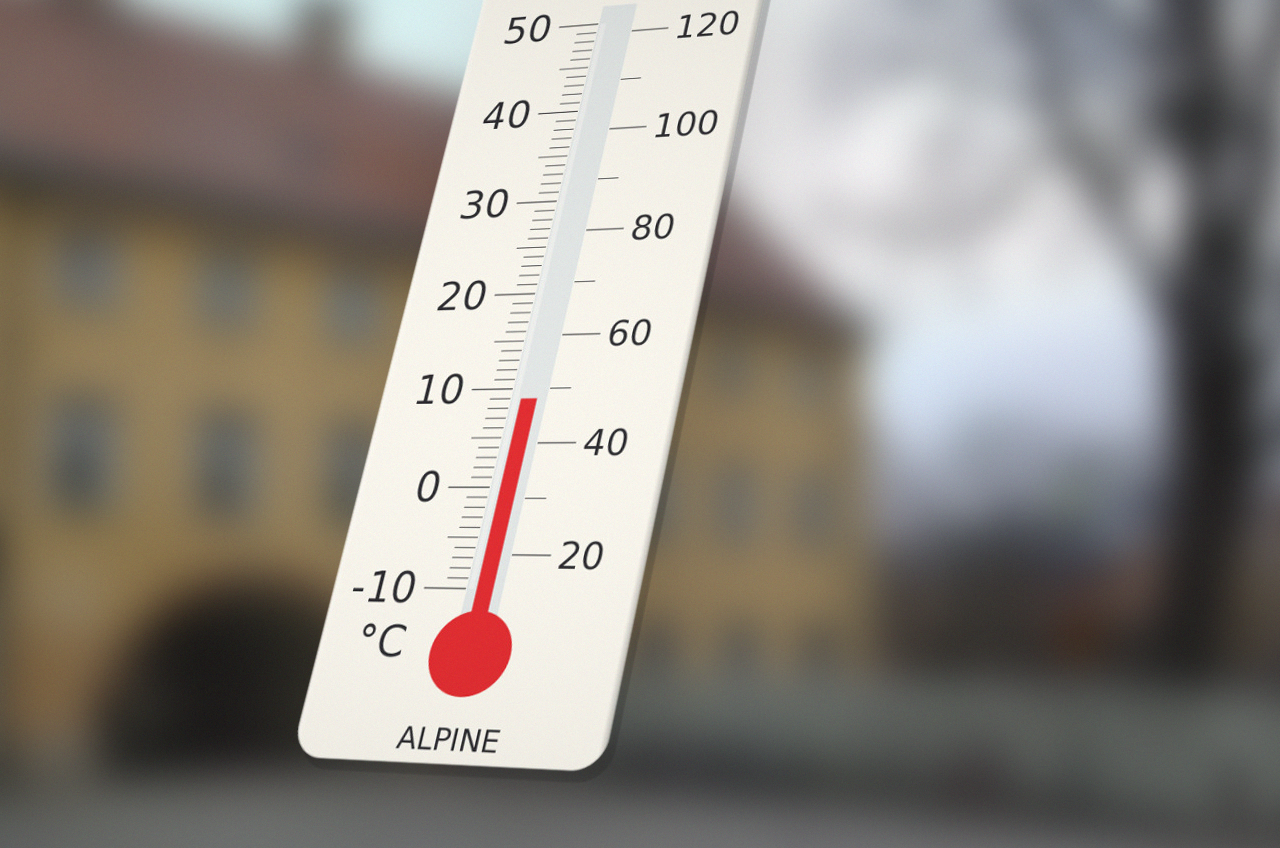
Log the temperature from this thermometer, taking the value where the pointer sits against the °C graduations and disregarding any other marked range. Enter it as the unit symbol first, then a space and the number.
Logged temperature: °C 9
